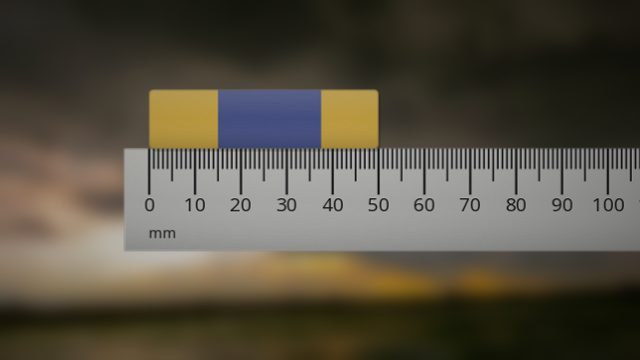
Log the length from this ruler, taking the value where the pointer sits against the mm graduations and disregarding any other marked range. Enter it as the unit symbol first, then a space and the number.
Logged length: mm 50
